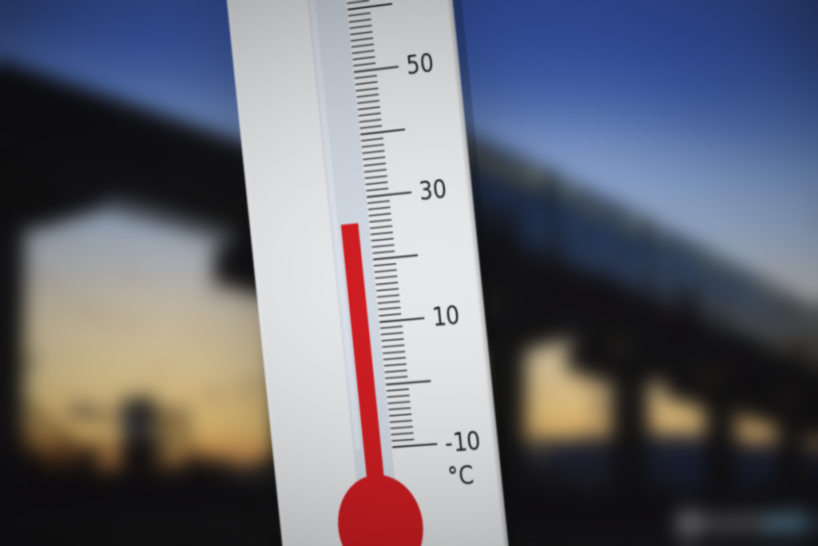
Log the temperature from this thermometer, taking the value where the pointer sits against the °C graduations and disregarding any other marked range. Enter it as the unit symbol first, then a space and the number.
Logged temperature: °C 26
